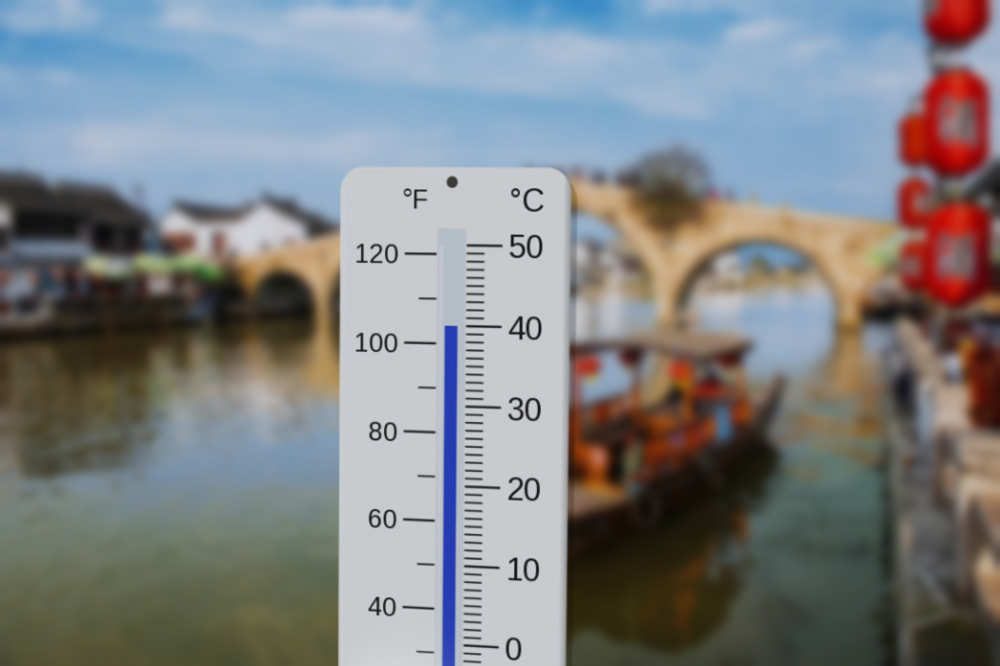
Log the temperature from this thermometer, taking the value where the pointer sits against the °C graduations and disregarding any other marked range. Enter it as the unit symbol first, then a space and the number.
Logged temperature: °C 40
